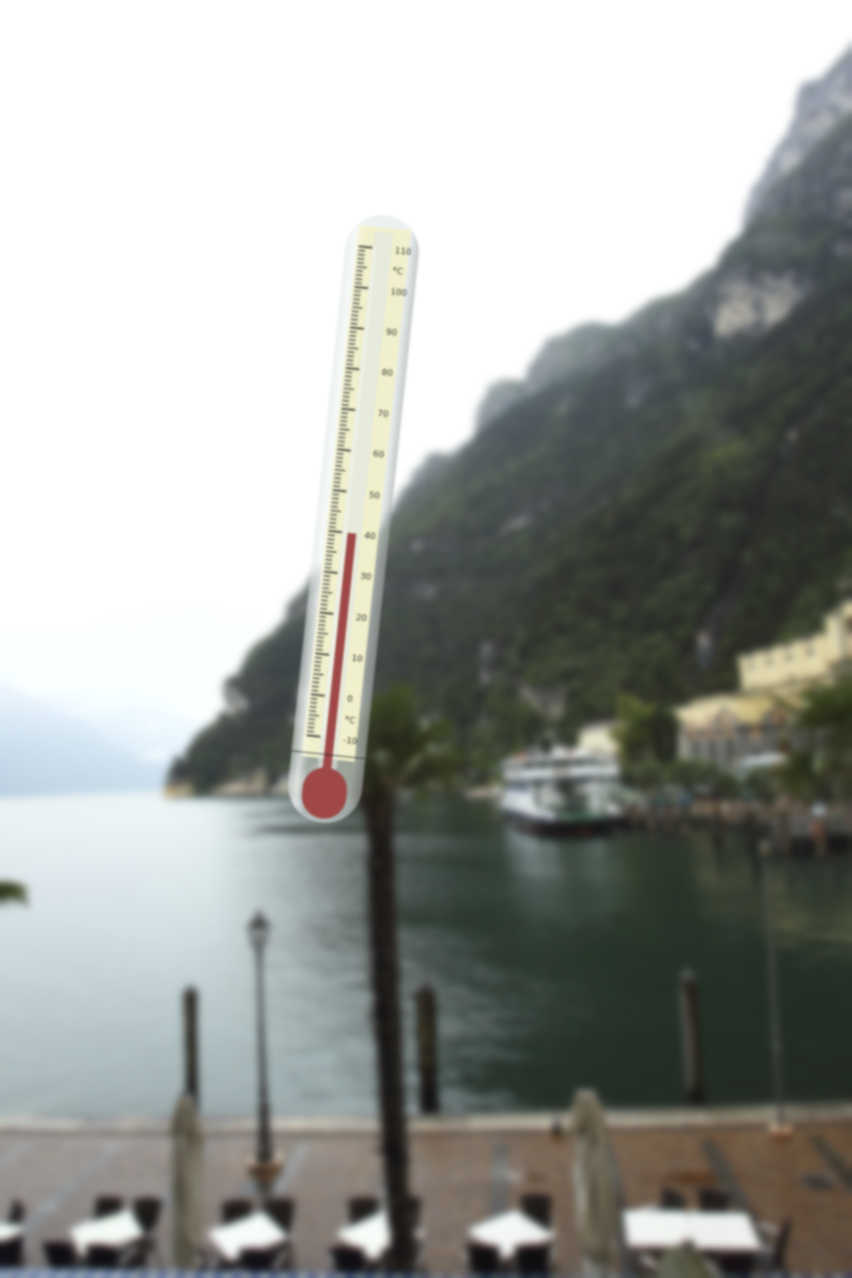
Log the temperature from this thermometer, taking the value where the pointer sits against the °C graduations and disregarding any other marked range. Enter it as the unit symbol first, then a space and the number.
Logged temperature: °C 40
